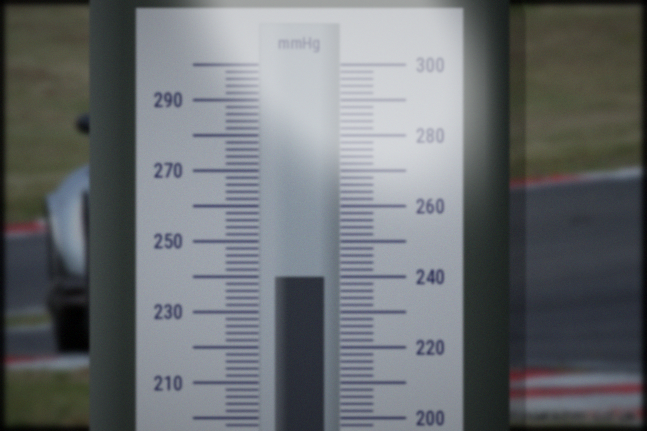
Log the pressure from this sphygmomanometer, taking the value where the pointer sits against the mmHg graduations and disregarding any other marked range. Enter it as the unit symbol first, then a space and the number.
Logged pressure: mmHg 240
